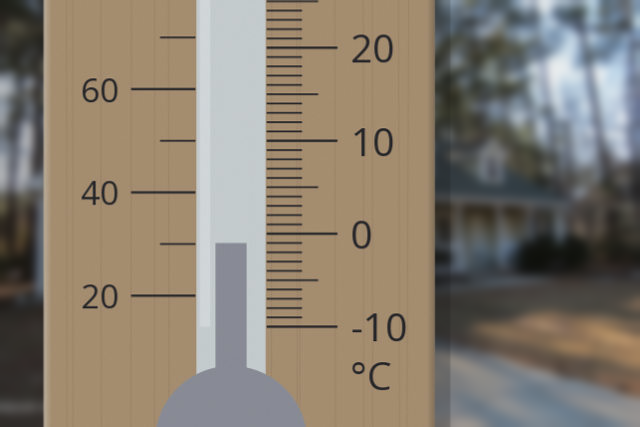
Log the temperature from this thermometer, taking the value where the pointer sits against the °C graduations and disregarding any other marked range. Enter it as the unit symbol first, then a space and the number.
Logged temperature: °C -1
